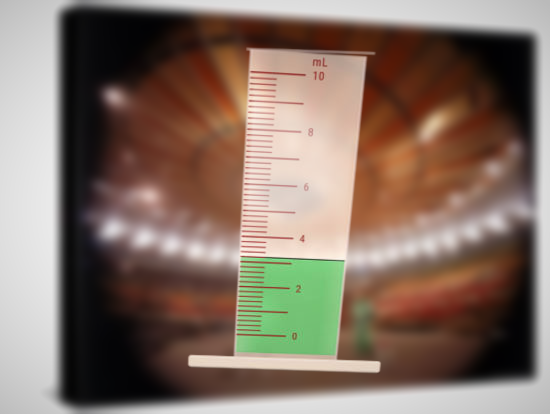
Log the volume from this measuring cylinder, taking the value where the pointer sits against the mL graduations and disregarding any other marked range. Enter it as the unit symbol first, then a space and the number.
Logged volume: mL 3.2
